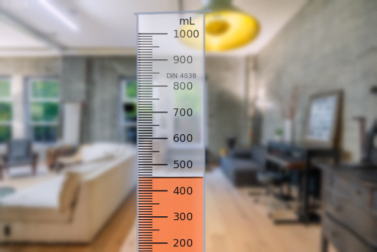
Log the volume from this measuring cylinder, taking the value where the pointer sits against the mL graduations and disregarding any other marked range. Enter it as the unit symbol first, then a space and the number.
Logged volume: mL 450
